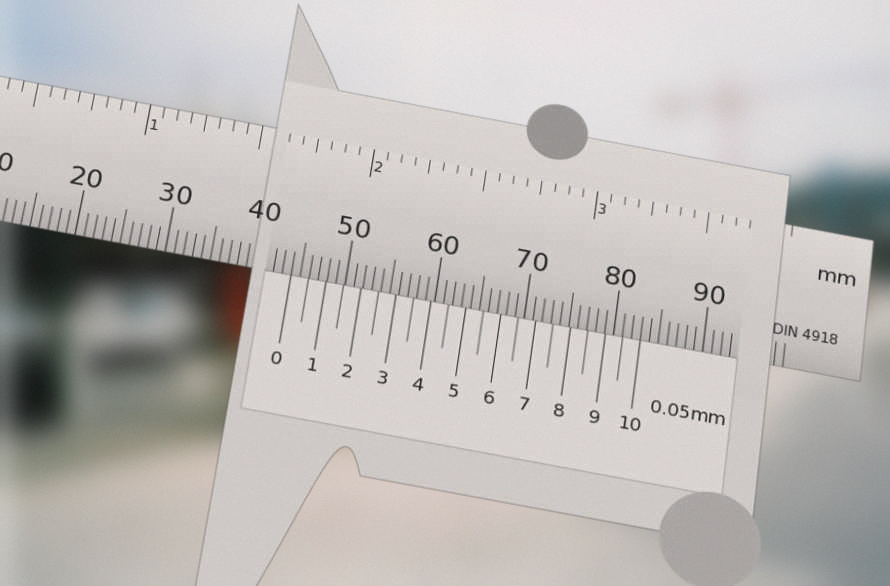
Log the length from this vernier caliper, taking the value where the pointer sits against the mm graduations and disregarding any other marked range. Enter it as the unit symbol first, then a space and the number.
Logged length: mm 44.0
